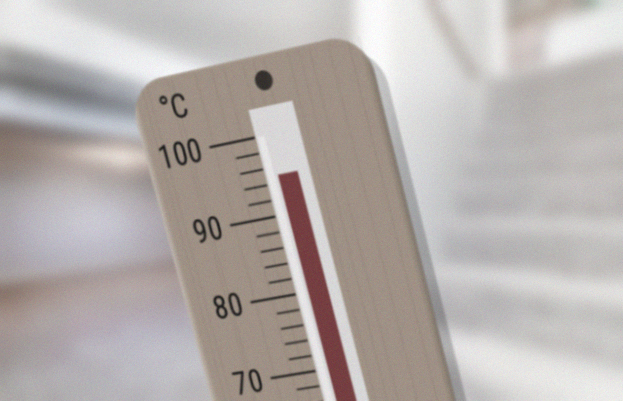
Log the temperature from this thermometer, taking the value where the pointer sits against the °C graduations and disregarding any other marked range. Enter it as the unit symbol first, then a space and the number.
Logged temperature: °C 95
